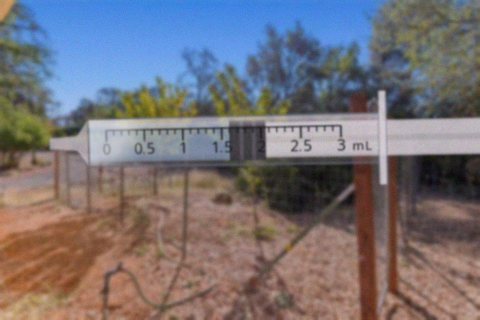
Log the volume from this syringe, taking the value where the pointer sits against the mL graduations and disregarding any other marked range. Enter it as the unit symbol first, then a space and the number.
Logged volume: mL 1.6
